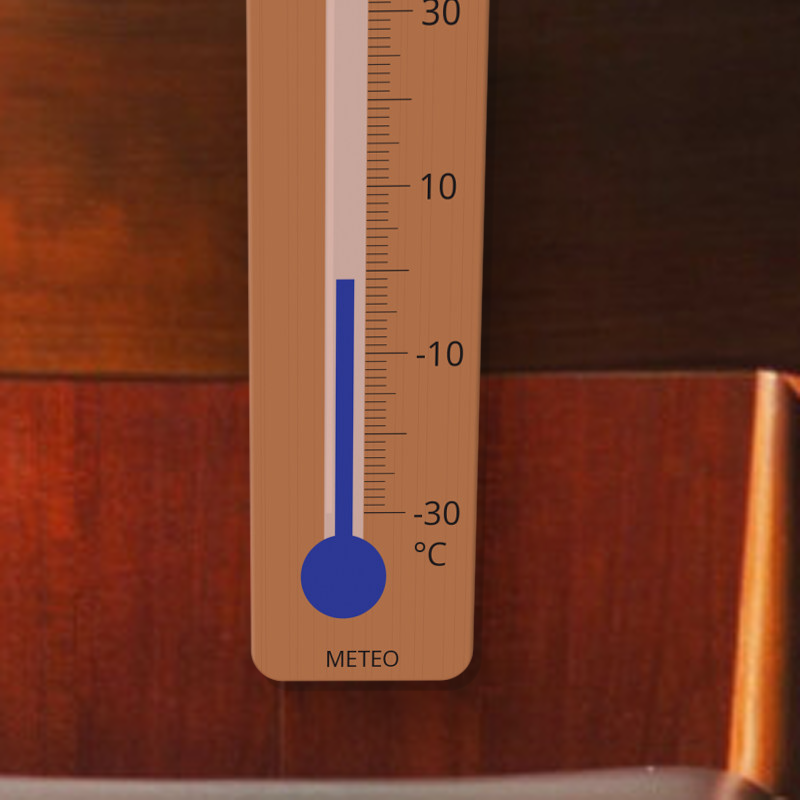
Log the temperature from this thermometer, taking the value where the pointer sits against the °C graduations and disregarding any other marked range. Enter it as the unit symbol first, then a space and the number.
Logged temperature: °C -1
